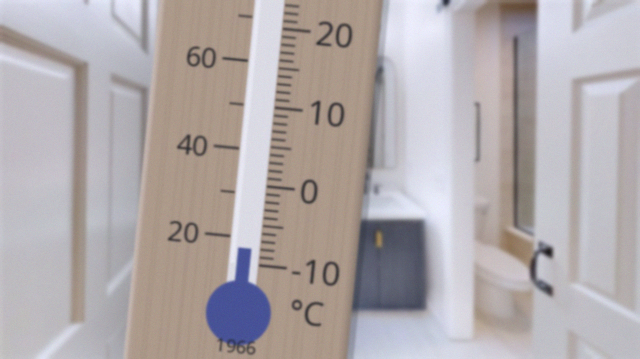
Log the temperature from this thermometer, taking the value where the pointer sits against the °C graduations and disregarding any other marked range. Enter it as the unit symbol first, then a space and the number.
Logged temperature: °C -8
